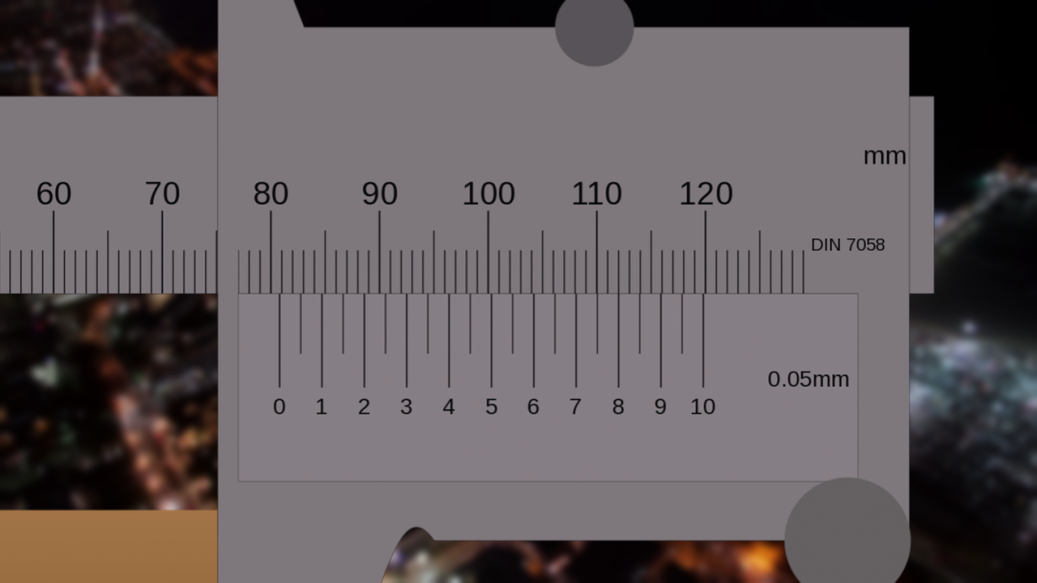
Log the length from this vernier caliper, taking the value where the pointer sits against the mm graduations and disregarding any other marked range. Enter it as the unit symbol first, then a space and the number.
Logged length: mm 80.8
